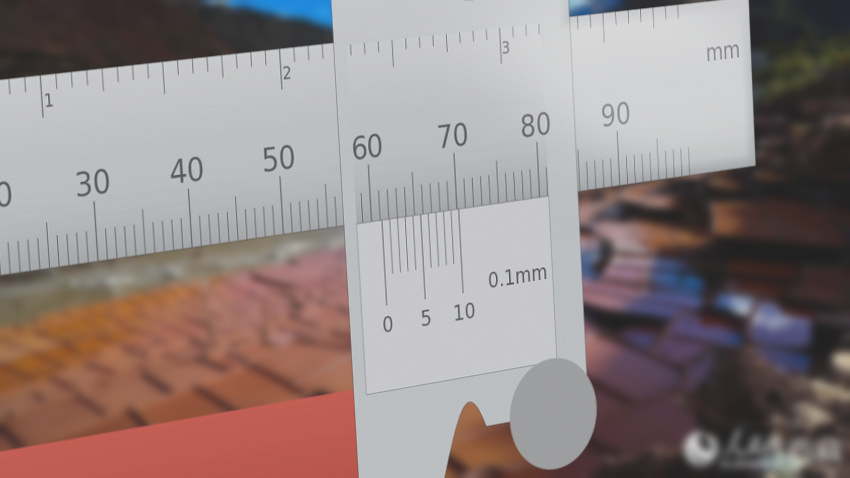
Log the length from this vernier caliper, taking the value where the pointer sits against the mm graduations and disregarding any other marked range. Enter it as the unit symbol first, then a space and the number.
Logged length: mm 61.2
